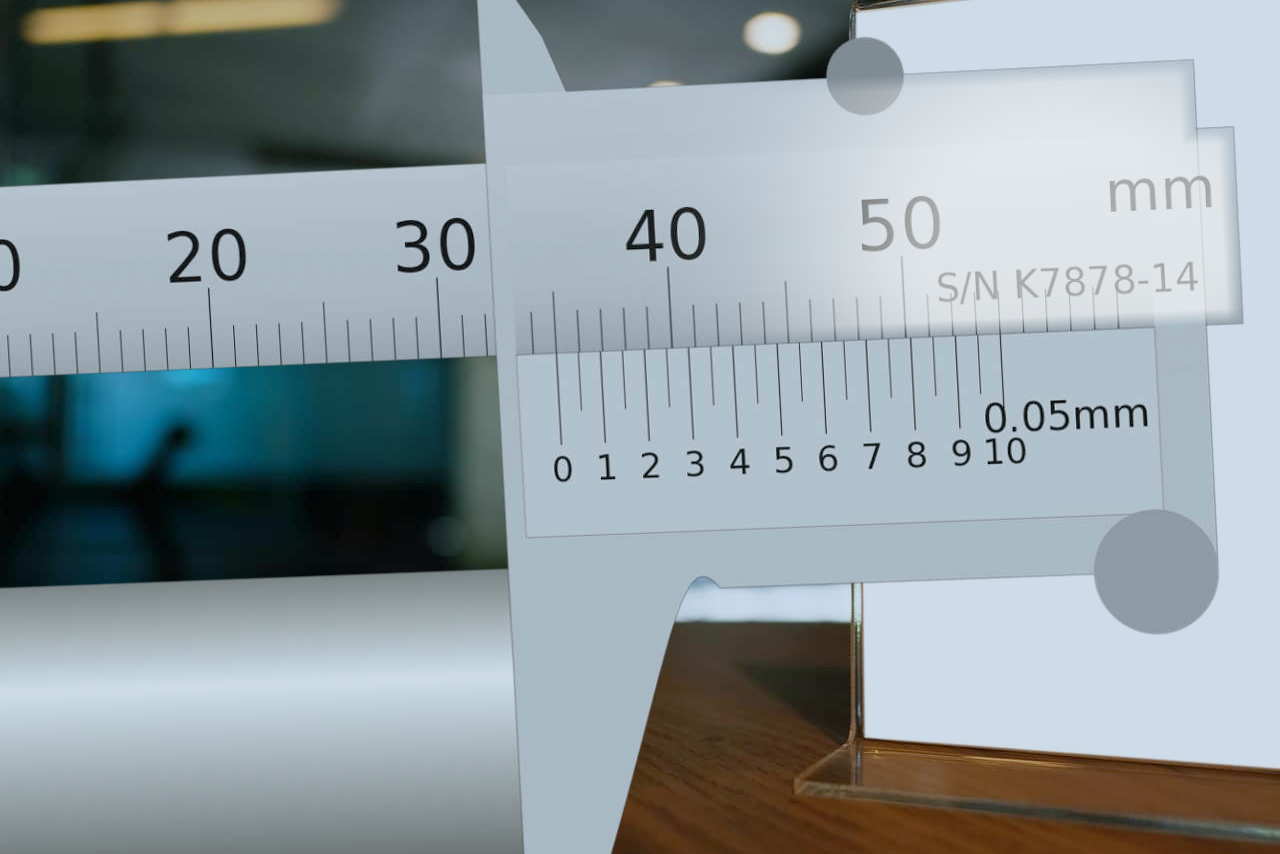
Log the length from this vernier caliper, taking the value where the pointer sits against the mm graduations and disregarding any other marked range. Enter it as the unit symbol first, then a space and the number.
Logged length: mm 35.0
